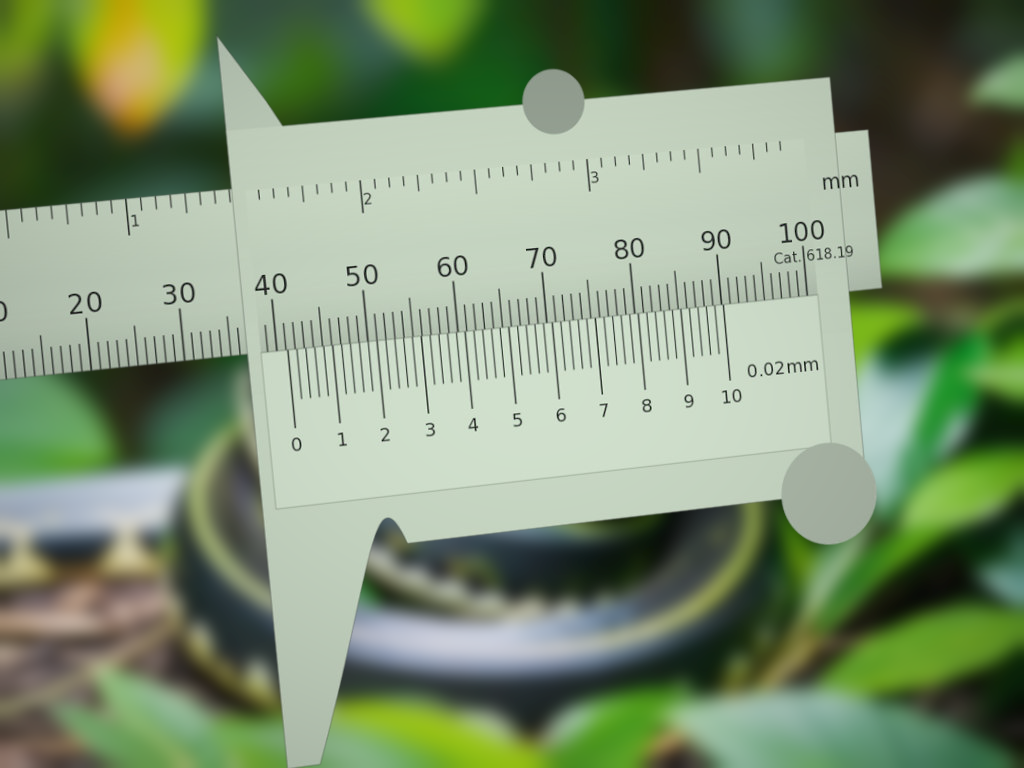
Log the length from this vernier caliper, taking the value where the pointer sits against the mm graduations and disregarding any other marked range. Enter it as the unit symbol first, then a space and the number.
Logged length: mm 41.2
